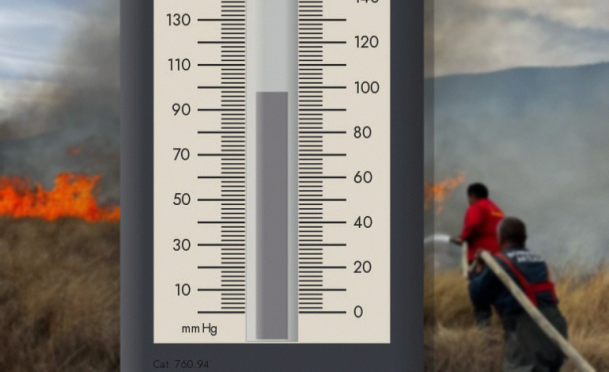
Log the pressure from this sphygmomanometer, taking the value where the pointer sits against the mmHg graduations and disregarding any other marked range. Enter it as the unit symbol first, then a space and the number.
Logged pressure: mmHg 98
